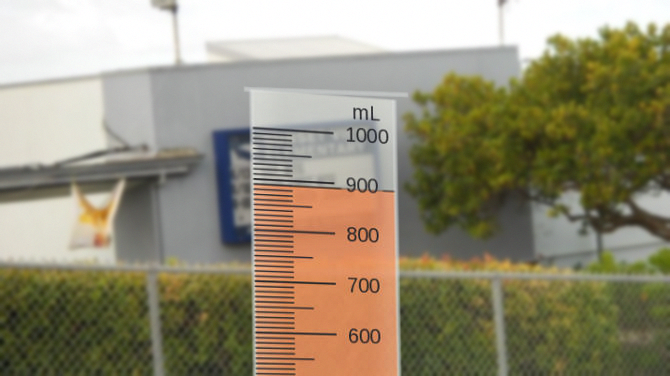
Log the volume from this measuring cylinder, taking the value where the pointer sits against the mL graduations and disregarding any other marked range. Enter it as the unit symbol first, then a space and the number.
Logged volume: mL 890
